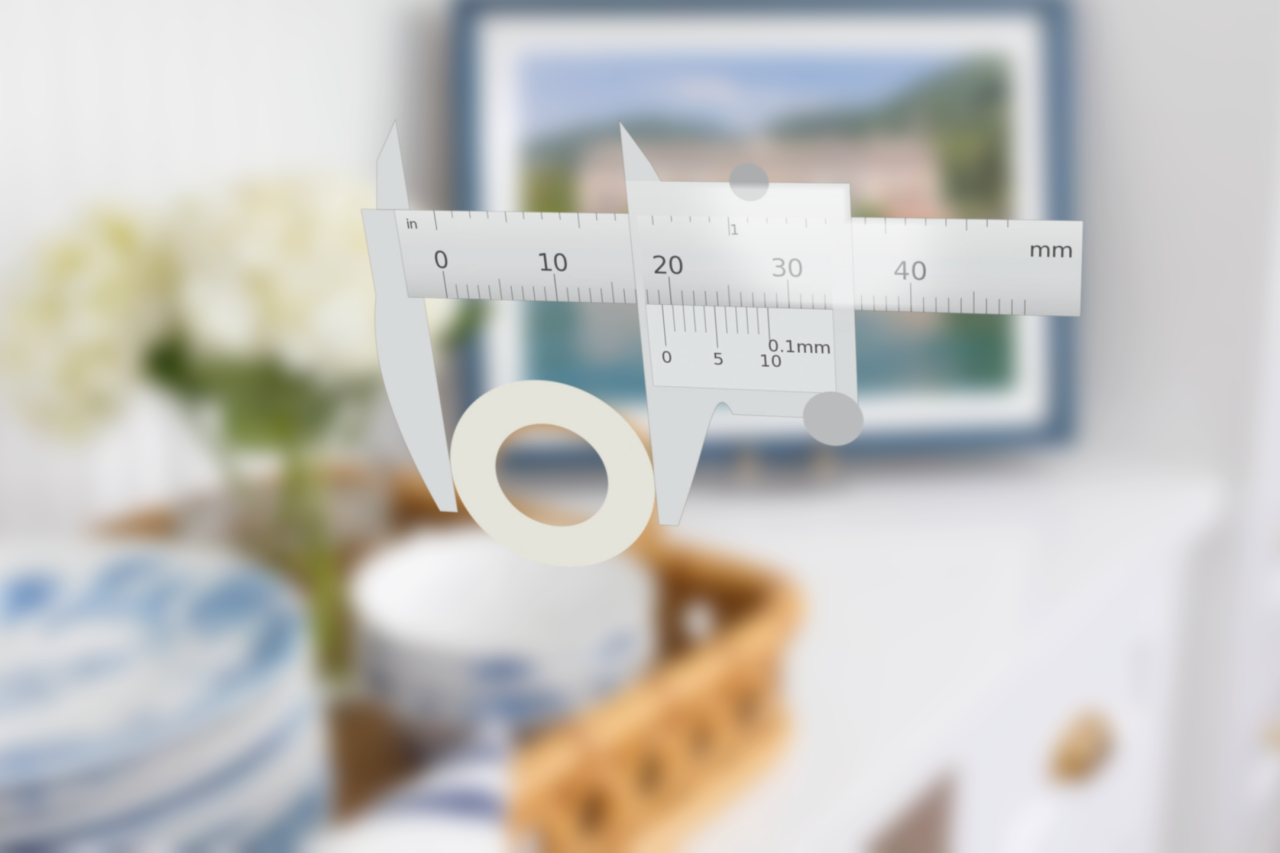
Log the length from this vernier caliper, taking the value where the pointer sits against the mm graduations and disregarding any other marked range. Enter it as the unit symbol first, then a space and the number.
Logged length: mm 19.2
